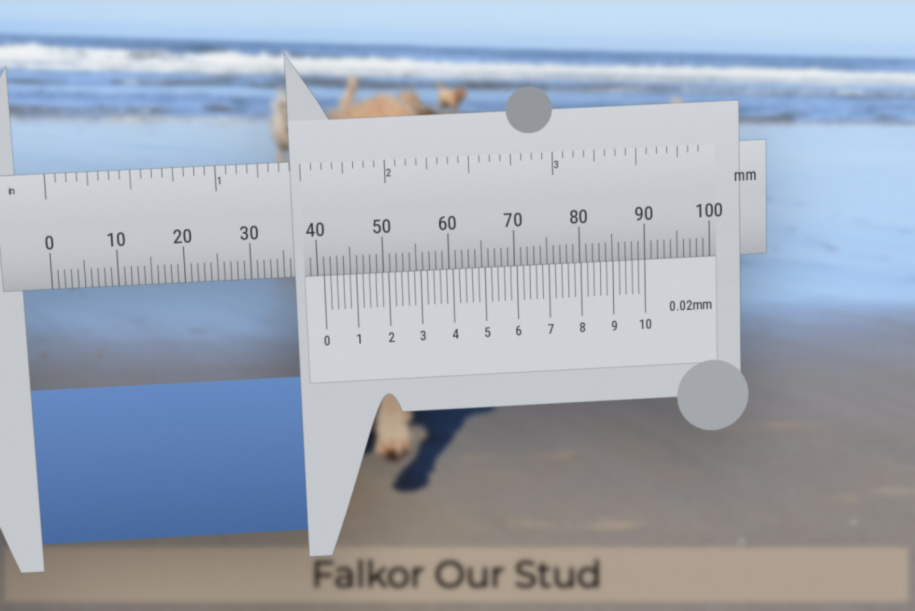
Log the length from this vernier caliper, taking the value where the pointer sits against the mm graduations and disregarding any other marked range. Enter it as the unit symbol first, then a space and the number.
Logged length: mm 41.0
